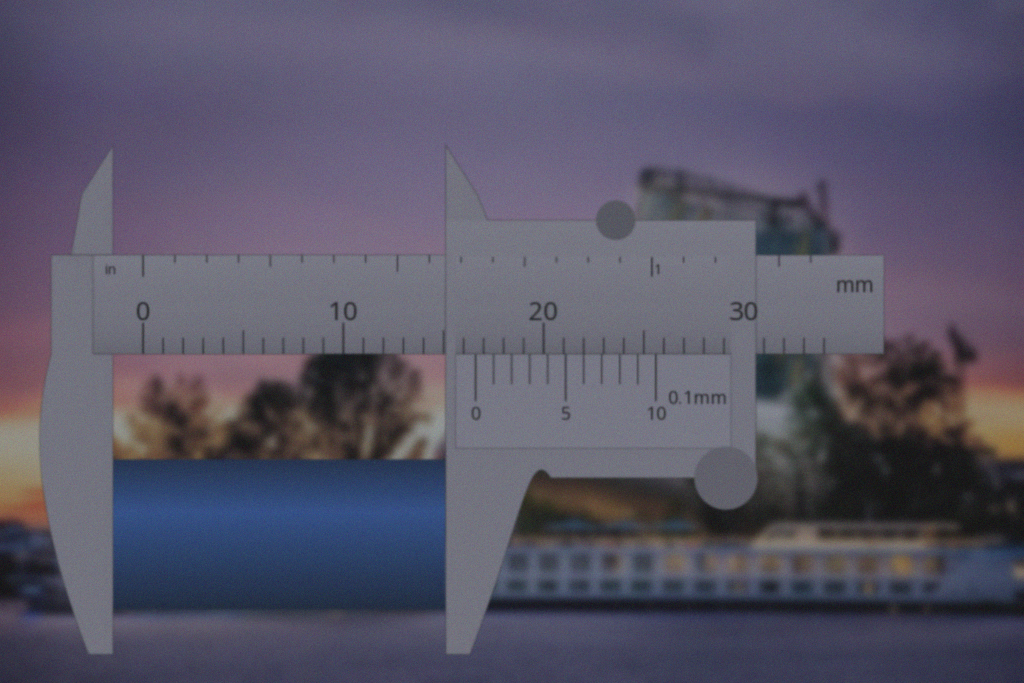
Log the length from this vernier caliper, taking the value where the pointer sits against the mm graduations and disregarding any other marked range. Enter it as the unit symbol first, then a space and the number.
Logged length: mm 16.6
